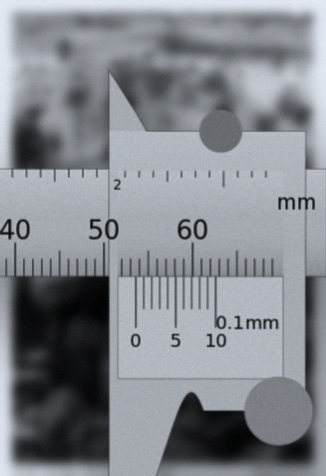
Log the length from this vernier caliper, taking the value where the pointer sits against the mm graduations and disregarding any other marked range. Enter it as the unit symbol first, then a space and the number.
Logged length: mm 53.6
